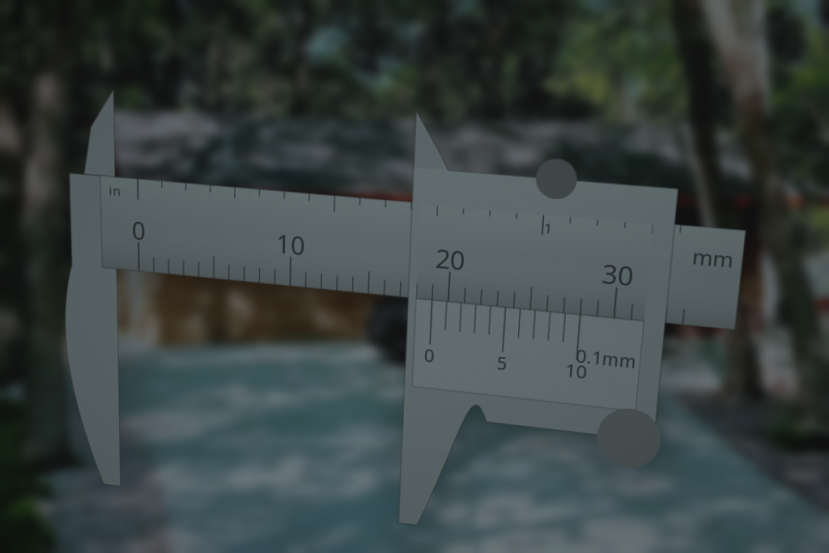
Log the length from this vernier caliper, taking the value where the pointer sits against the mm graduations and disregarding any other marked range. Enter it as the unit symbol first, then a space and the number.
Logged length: mm 19.0
